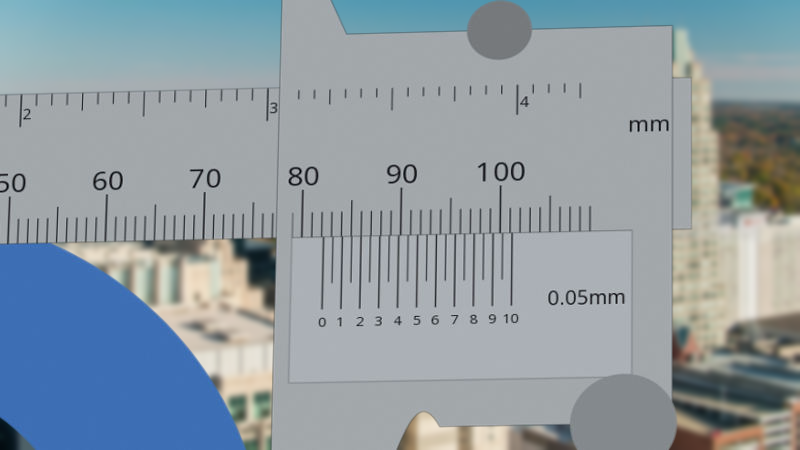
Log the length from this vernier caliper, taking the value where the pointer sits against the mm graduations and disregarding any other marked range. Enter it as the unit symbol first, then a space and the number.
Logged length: mm 82.2
